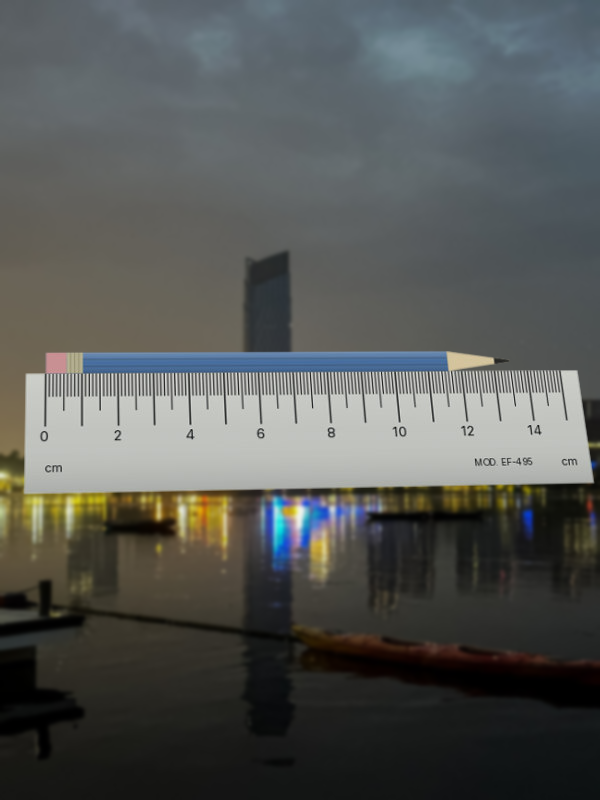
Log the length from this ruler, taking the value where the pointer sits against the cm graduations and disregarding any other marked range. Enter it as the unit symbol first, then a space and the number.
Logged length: cm 13.5
